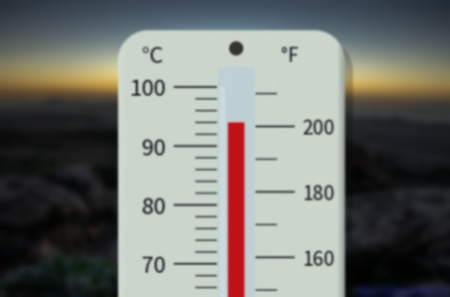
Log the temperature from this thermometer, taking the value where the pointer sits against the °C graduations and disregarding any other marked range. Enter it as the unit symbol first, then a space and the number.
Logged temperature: °C 94
